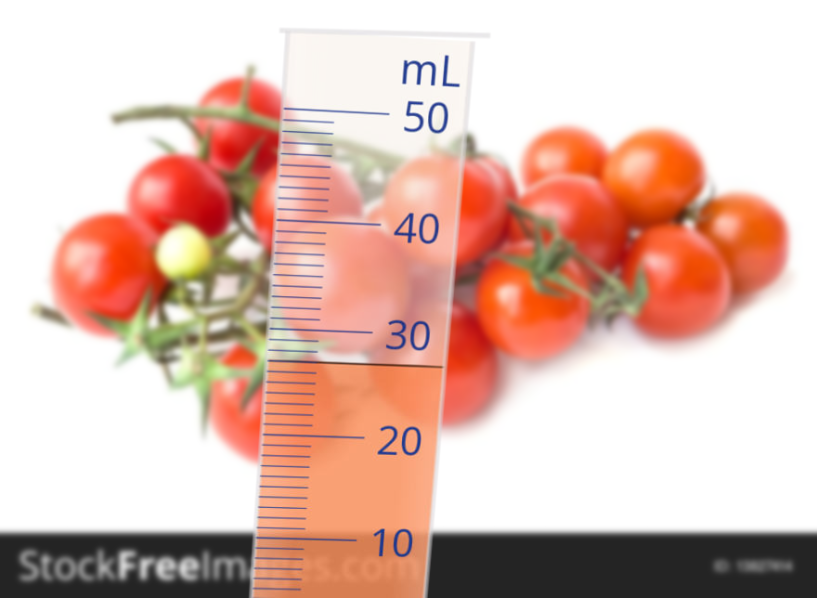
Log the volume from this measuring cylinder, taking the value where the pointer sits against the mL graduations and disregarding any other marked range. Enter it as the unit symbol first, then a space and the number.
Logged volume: mL 27
